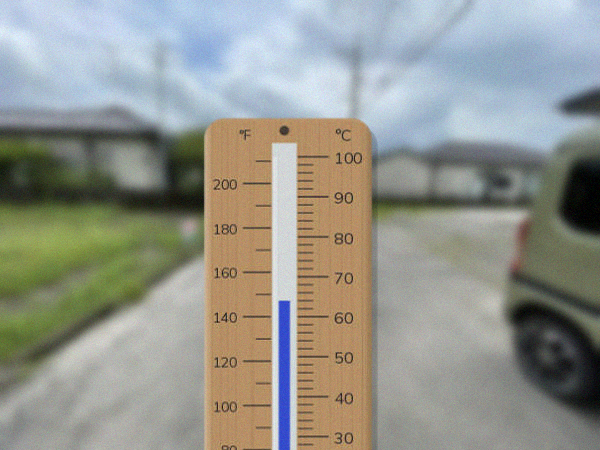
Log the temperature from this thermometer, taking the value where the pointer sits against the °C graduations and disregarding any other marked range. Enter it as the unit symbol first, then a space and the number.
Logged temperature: °C 64
